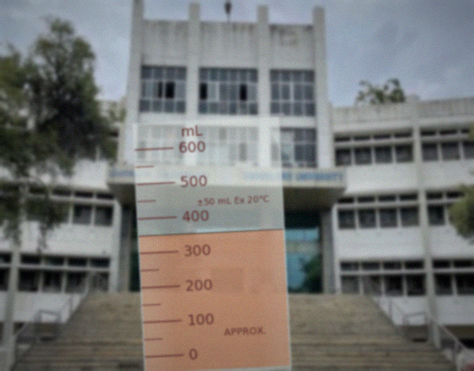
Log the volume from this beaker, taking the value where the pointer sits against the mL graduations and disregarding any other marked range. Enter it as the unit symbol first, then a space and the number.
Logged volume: mL 350
